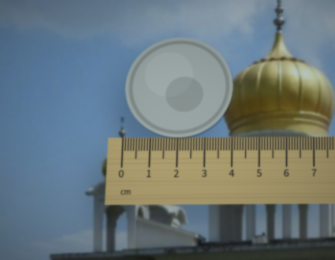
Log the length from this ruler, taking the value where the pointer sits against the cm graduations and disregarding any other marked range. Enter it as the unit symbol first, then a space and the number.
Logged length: cm 4
